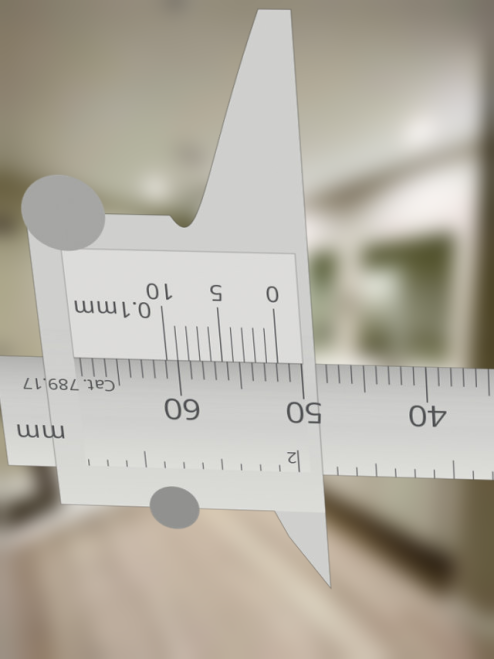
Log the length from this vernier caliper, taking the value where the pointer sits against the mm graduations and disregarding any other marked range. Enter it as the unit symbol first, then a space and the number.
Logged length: mm 51.9
